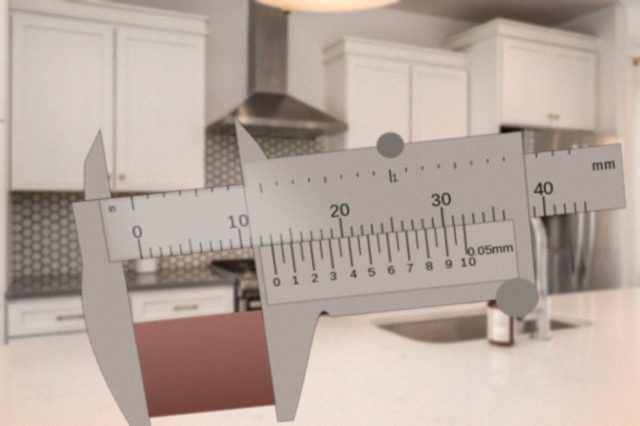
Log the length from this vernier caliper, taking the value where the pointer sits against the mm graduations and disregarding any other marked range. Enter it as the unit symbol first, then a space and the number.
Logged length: mm 13.0
